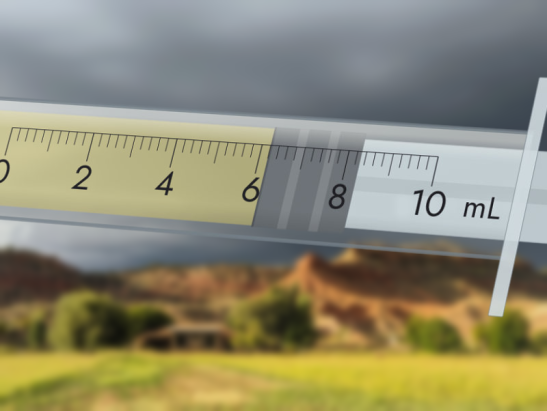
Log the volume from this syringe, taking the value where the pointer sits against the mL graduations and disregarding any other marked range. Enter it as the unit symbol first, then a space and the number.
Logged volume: mL 6.2
